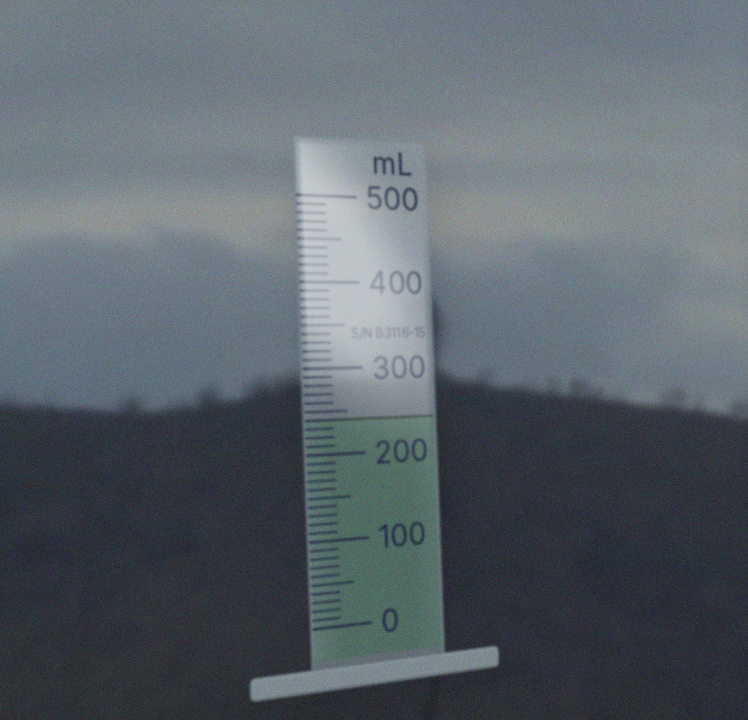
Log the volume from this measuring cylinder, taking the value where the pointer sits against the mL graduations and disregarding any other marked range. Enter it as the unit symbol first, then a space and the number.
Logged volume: mL 240
